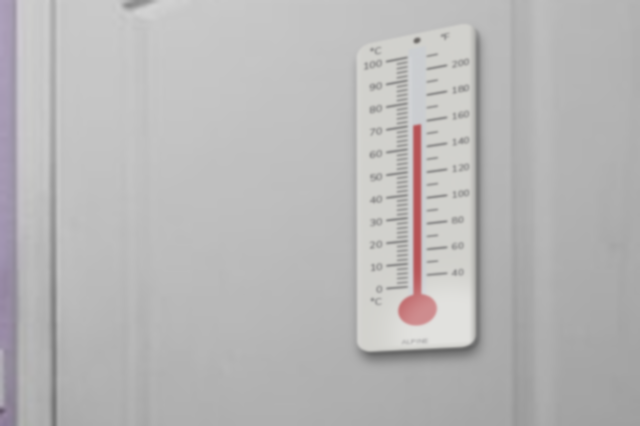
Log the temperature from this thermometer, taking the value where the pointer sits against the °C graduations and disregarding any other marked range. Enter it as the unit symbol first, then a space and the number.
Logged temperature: °C 70
